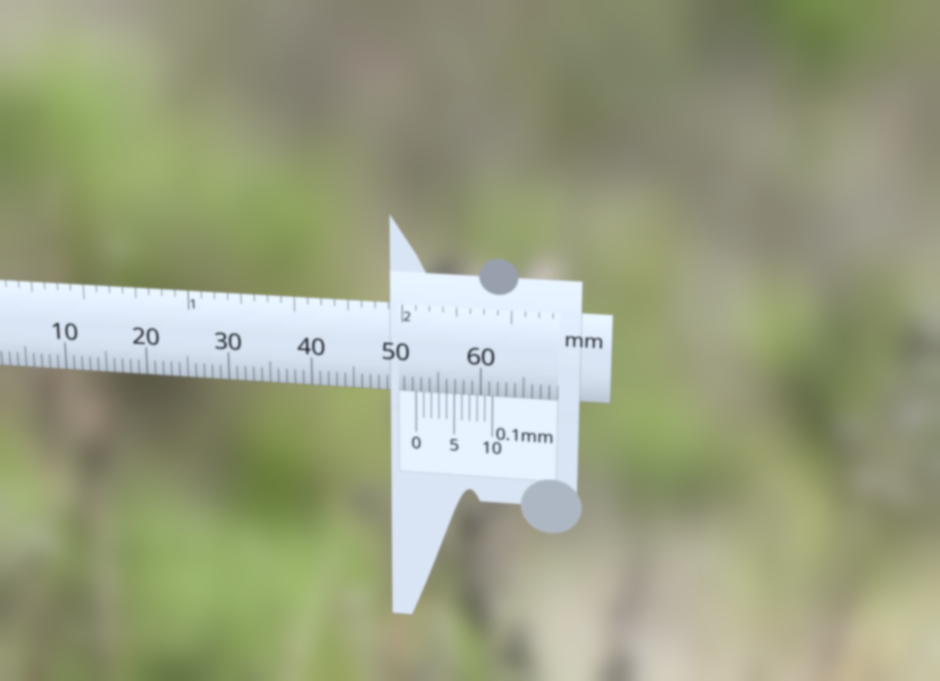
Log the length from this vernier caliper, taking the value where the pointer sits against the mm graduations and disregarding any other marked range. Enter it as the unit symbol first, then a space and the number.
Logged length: mm 52.4
